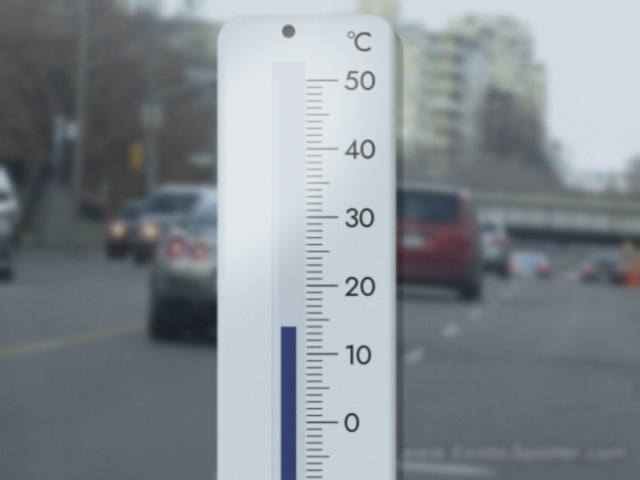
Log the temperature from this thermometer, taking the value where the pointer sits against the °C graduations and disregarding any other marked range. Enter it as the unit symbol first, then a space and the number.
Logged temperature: °C 14
